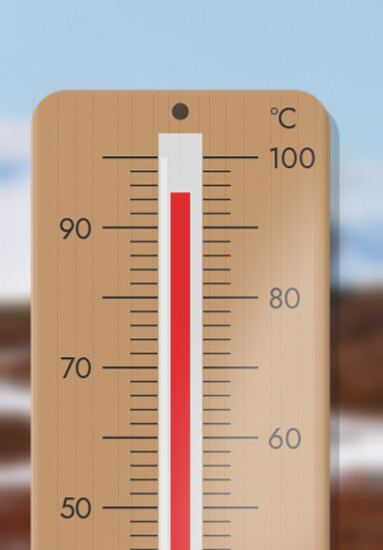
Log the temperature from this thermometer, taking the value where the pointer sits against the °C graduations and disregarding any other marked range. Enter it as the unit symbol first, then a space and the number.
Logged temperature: °C 95
